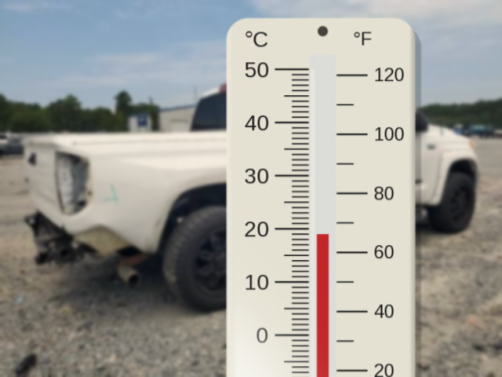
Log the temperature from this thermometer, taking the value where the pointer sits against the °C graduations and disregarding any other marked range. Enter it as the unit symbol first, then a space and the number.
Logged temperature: °C 19
